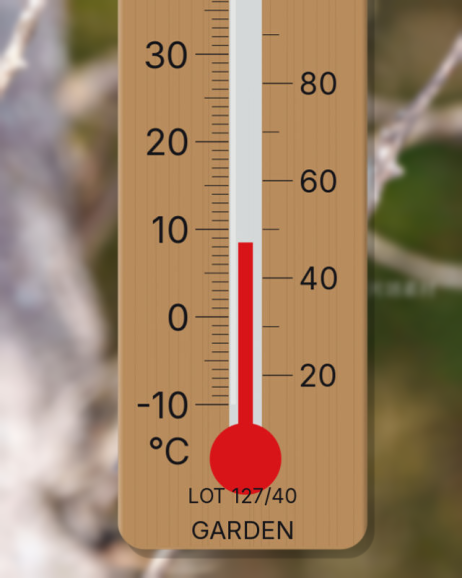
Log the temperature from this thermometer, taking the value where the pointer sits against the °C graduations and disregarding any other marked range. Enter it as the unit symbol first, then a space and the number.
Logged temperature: °C 8.5
